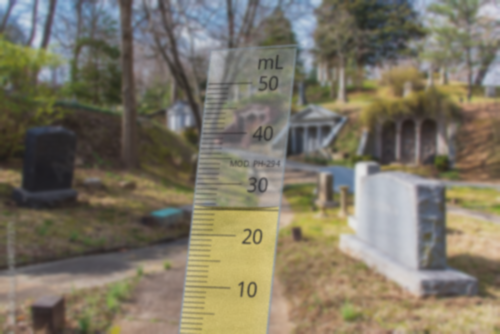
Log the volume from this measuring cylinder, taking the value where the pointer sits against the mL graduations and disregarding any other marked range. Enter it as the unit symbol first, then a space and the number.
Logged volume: mL 25
